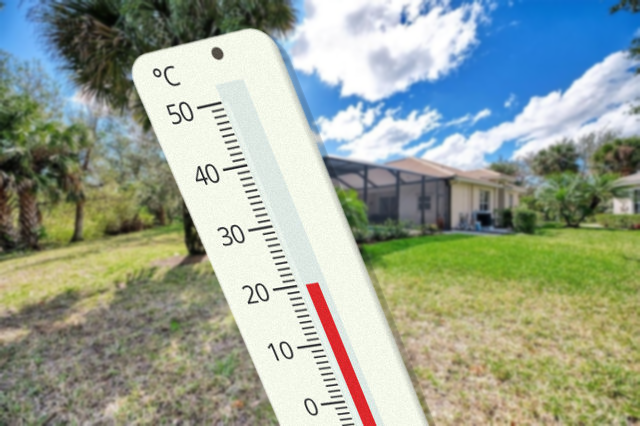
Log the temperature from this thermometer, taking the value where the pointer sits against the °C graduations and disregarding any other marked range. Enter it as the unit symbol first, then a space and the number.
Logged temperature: °C 20
